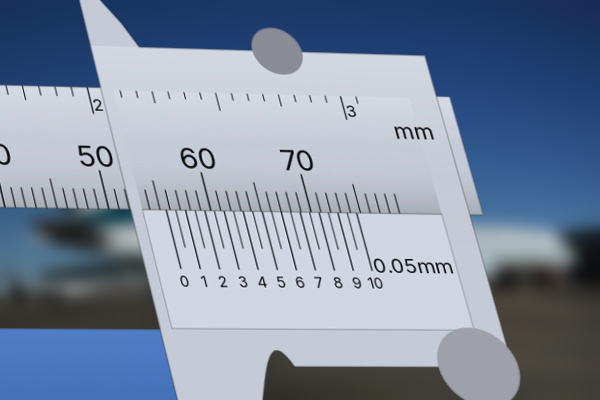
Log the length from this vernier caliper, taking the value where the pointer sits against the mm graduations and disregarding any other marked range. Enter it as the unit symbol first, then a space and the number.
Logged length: mm 55.6
